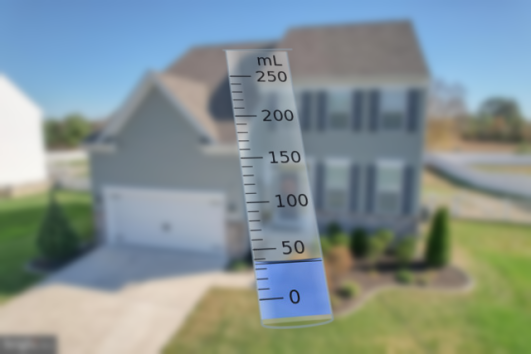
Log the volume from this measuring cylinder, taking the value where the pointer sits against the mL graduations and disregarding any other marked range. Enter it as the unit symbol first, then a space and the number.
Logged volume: mL 35
